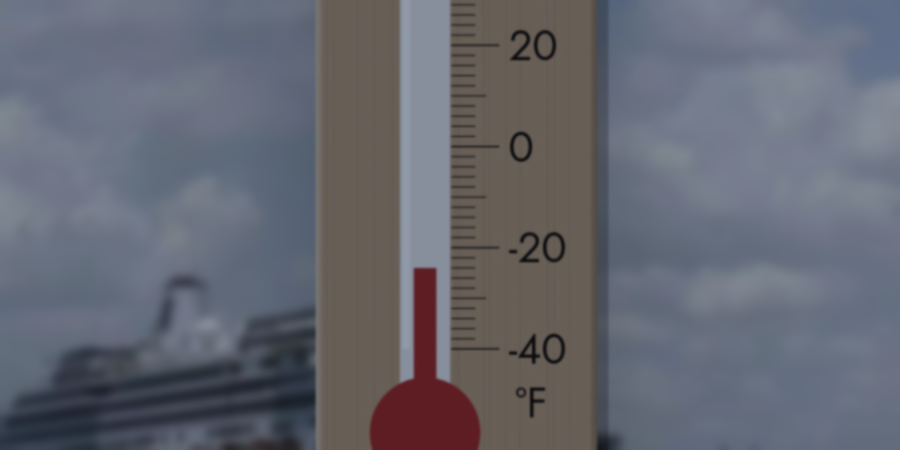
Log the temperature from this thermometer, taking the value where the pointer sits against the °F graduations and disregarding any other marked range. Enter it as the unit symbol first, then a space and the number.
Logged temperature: °F -24
